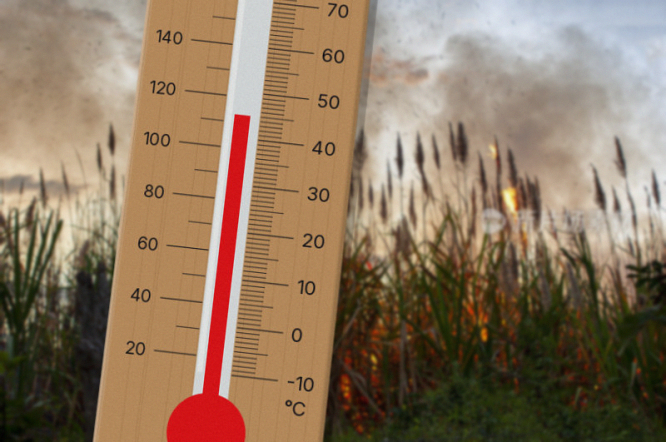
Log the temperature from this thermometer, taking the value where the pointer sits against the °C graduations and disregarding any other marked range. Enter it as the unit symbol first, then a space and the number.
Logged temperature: °C 45
